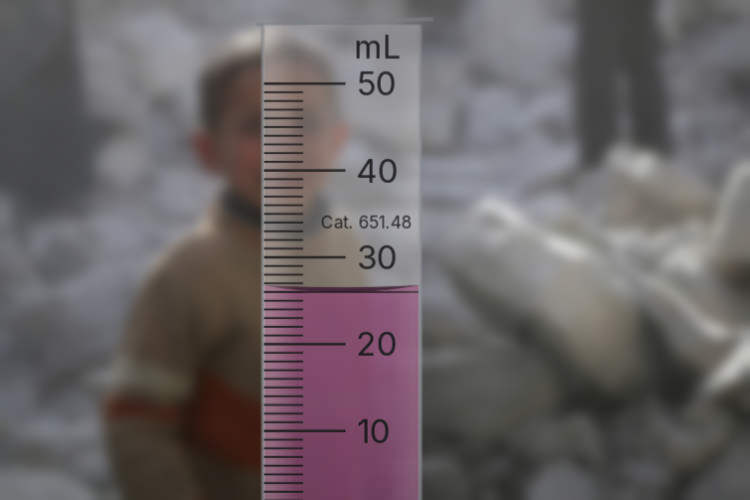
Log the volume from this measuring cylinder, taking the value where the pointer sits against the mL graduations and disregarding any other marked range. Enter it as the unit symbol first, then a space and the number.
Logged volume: mL 26
